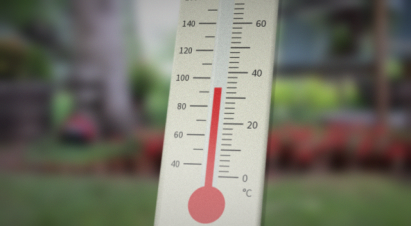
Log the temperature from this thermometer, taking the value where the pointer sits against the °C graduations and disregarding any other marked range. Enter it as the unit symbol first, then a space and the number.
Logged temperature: °C 34
